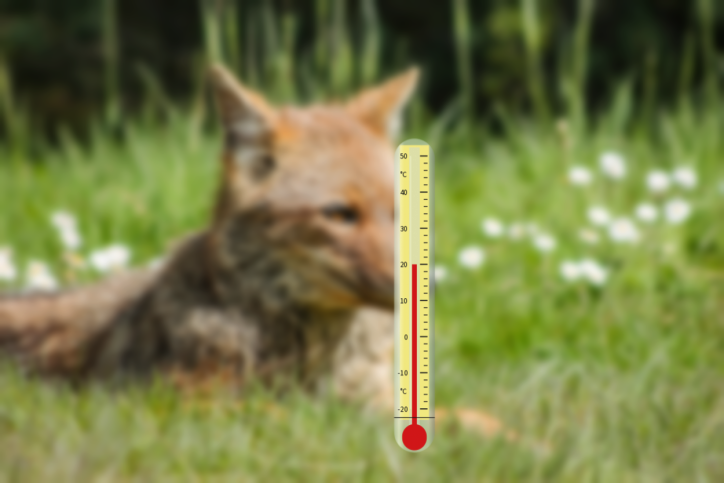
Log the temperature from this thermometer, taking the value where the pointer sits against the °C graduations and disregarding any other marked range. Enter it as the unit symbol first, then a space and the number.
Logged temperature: °C 20
